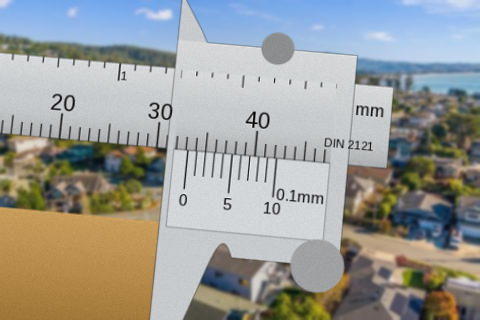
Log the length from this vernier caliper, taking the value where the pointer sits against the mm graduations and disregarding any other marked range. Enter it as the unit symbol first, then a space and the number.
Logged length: mm 33.2
